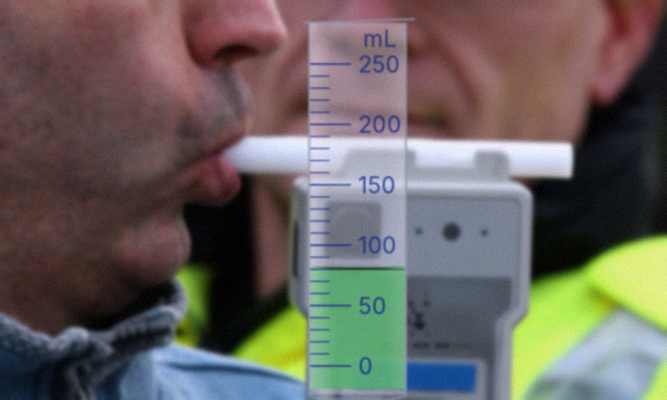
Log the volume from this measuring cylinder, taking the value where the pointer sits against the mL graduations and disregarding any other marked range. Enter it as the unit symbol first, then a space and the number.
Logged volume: mL 80
